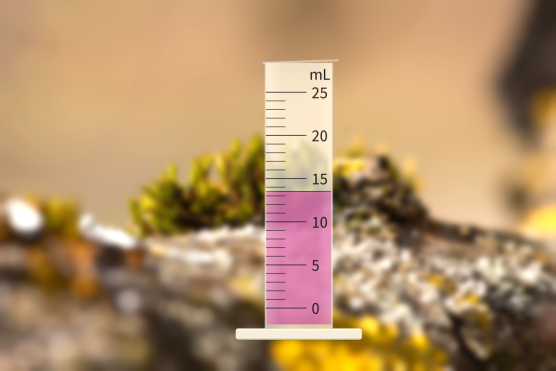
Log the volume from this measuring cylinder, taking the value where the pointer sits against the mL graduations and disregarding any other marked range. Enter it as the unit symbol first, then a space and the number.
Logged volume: mL 13.5
